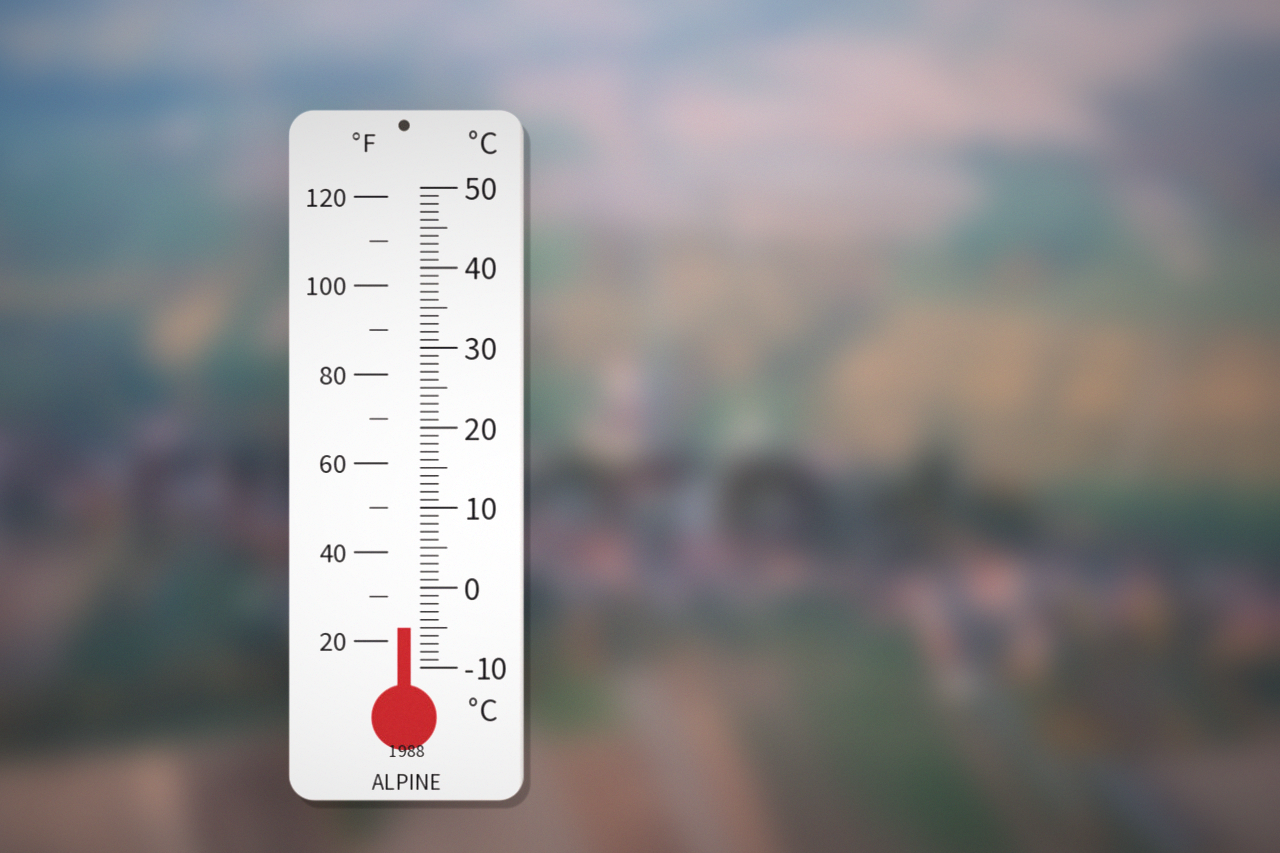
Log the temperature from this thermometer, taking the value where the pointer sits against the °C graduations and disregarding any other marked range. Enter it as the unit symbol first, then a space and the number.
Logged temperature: °C -5
